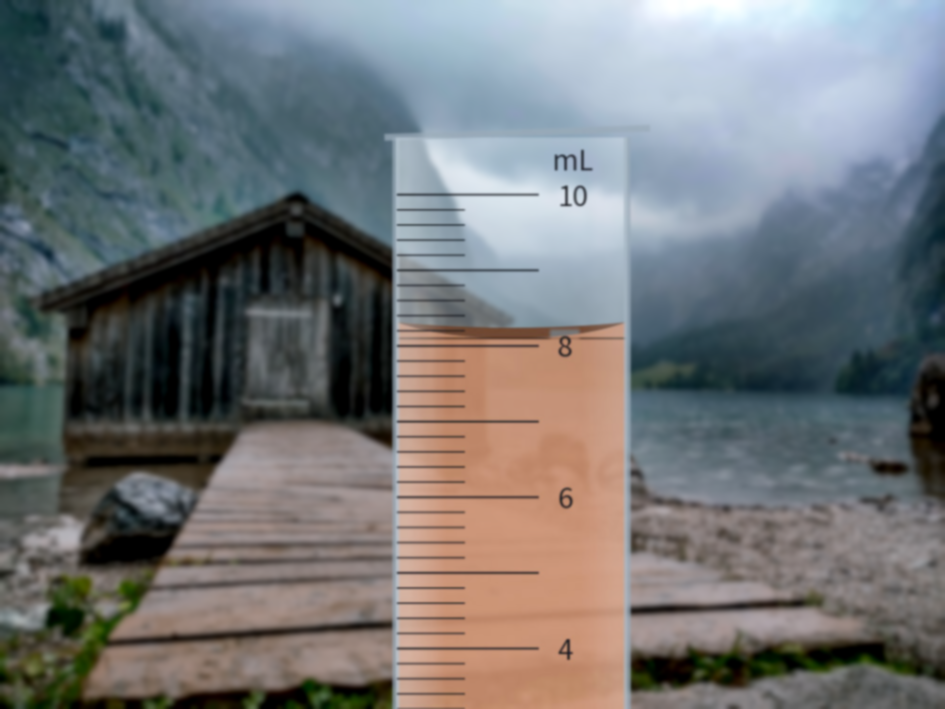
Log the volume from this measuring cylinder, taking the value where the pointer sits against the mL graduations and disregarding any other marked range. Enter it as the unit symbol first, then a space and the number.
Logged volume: mL 8.1
